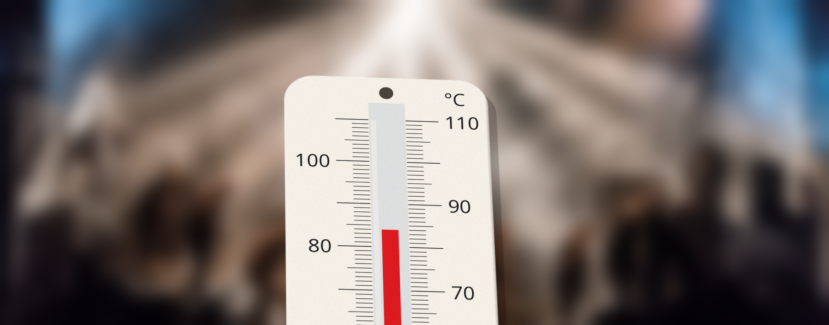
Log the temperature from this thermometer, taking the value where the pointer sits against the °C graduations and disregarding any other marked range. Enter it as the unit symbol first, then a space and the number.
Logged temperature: °C 84
